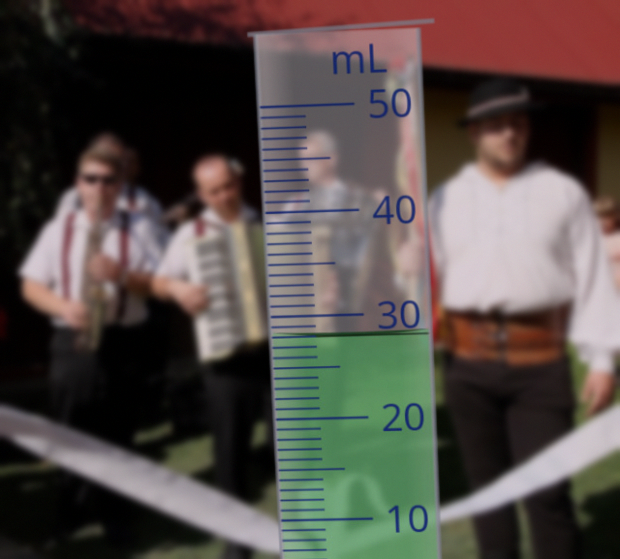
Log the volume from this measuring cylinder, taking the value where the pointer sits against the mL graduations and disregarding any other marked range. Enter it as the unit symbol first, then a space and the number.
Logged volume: mL 28
